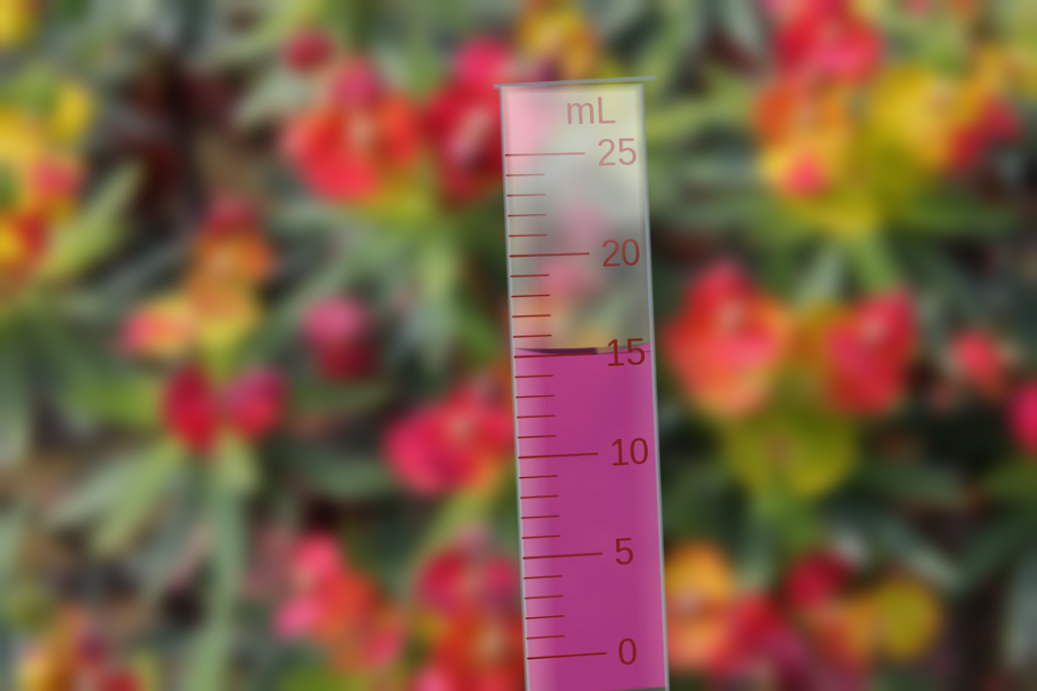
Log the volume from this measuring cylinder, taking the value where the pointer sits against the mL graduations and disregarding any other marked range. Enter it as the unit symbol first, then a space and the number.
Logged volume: mL 15
